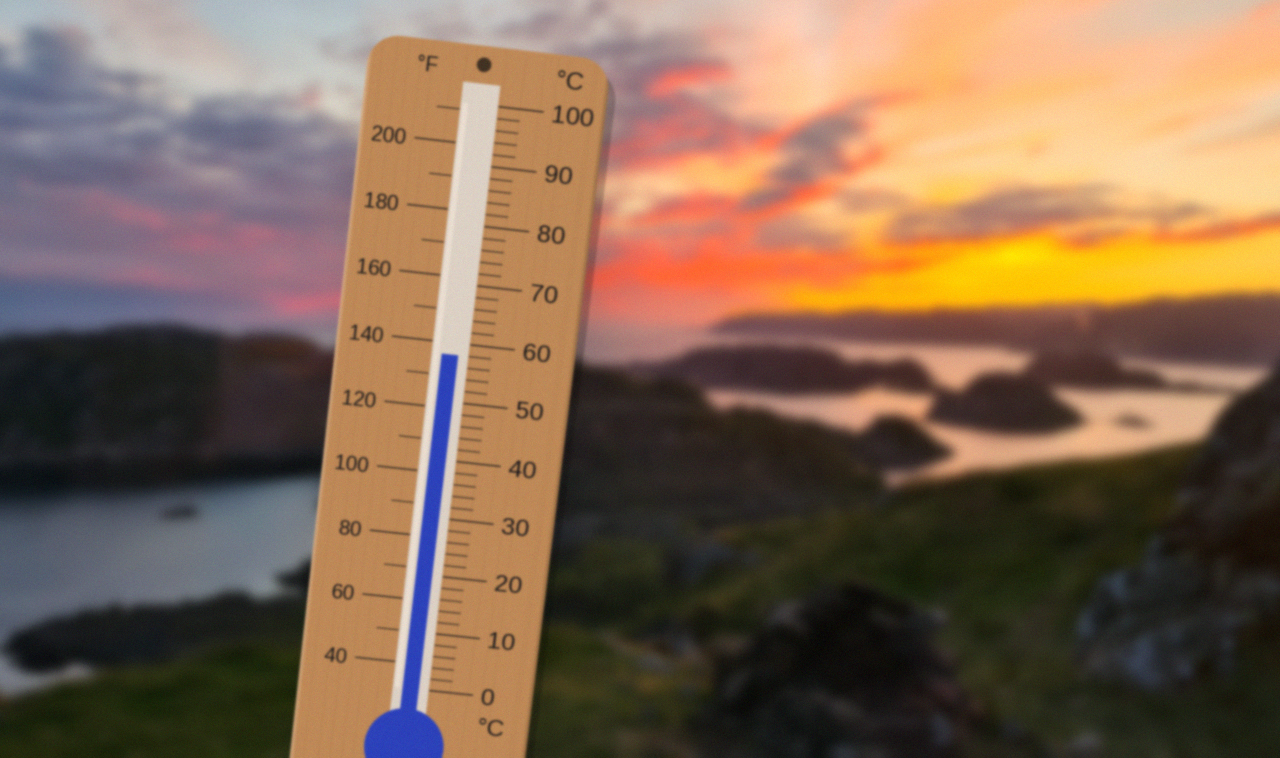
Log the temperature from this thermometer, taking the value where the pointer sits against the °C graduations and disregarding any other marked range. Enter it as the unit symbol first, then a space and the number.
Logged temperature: °C 58
